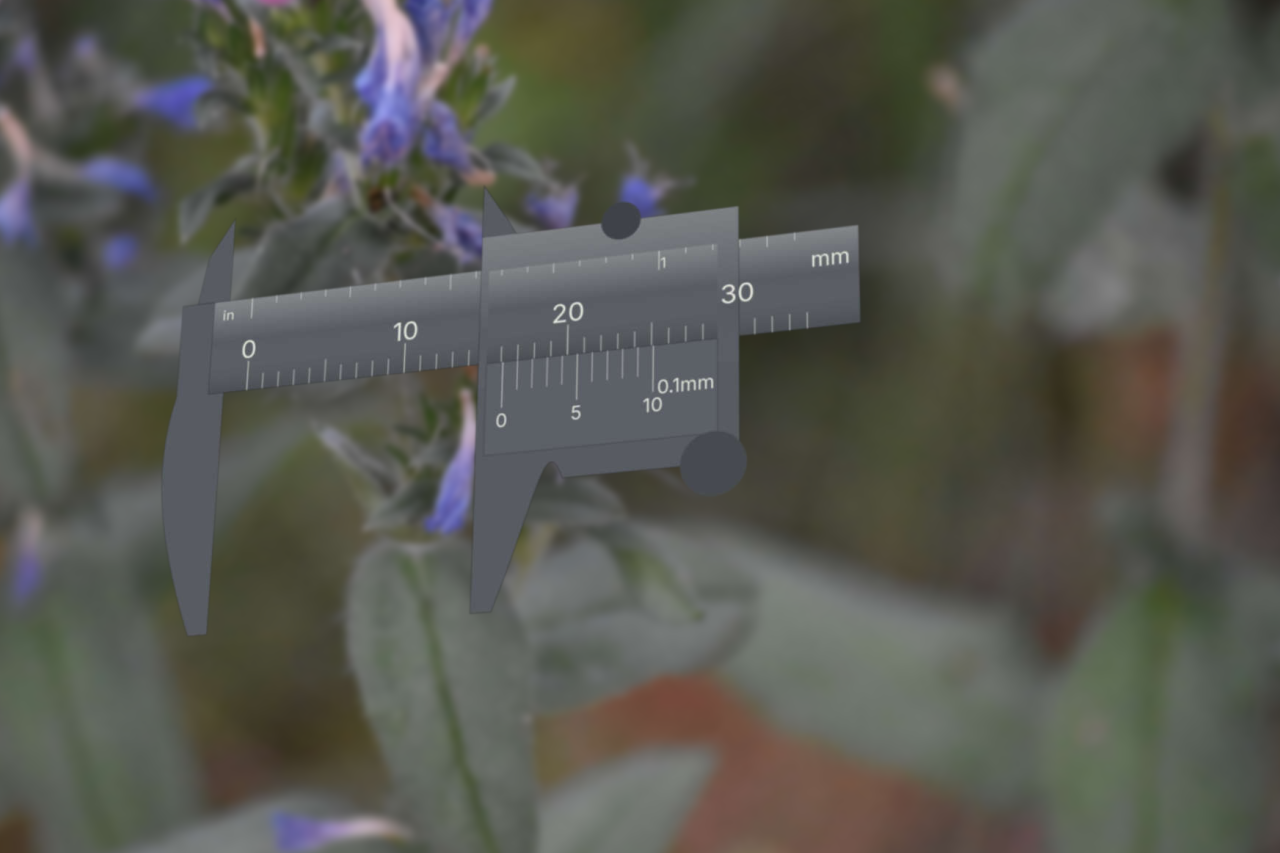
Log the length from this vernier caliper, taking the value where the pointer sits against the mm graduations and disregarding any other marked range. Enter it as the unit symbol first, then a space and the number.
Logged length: mm 16.1
